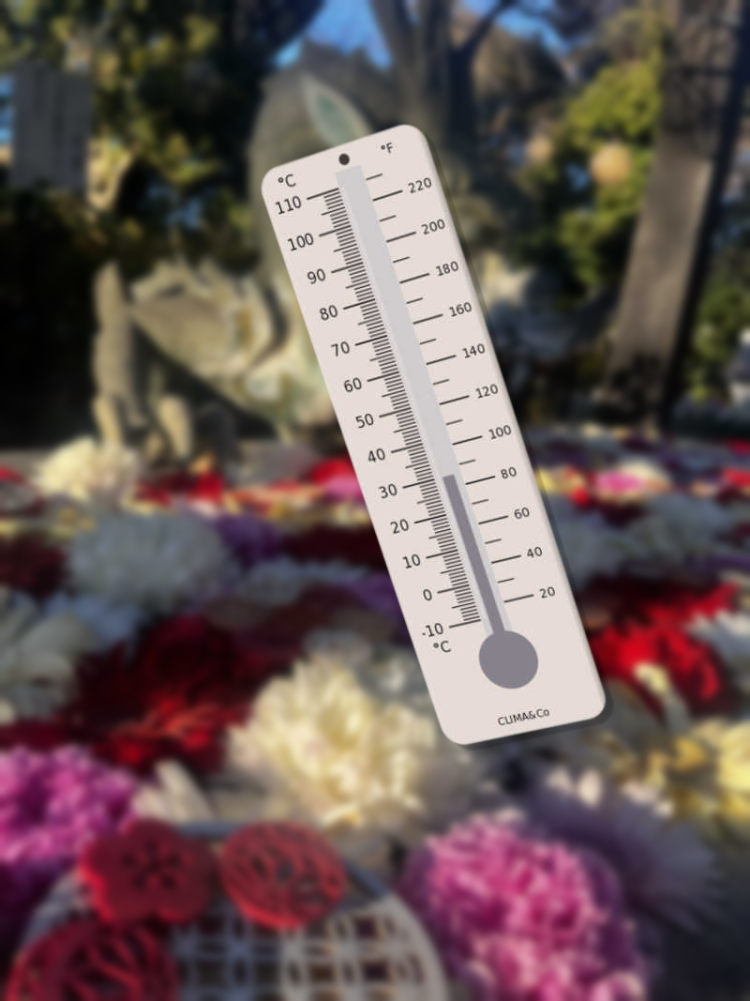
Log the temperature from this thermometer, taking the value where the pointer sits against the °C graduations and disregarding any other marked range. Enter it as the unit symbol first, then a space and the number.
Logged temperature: °C 30
